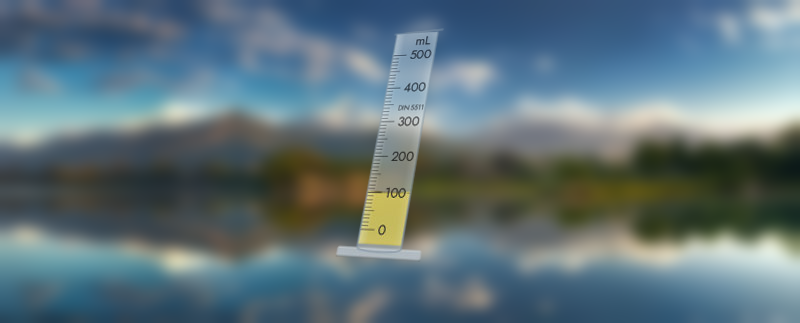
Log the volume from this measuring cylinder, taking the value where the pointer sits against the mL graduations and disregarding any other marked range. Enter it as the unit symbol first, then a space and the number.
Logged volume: mL 100
